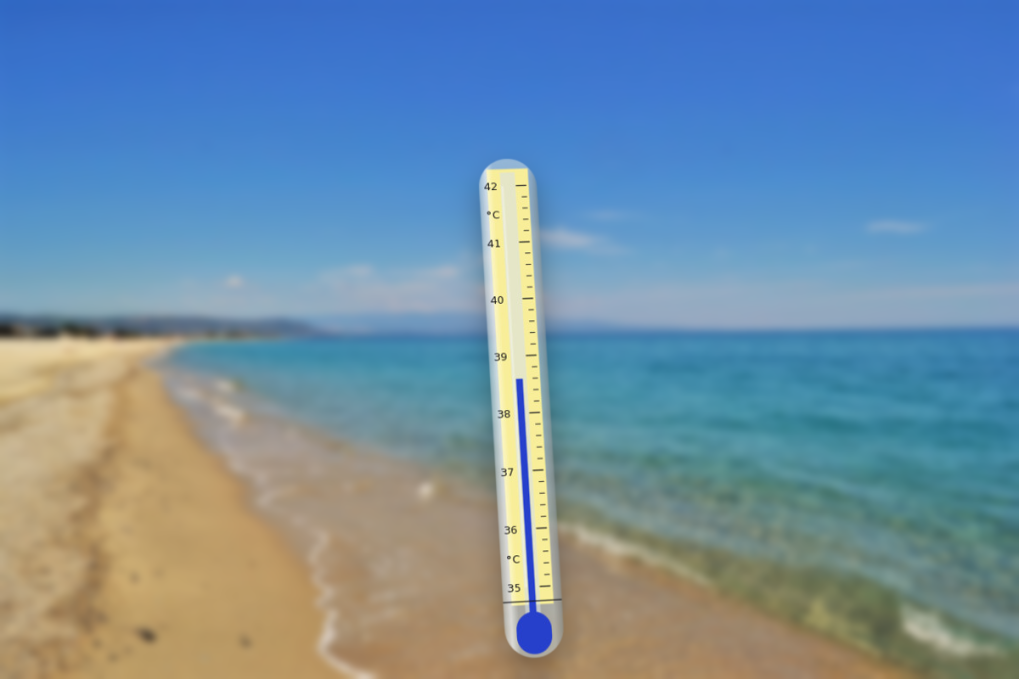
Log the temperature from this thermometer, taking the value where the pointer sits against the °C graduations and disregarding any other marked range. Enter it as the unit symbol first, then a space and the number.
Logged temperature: °C 38.6
